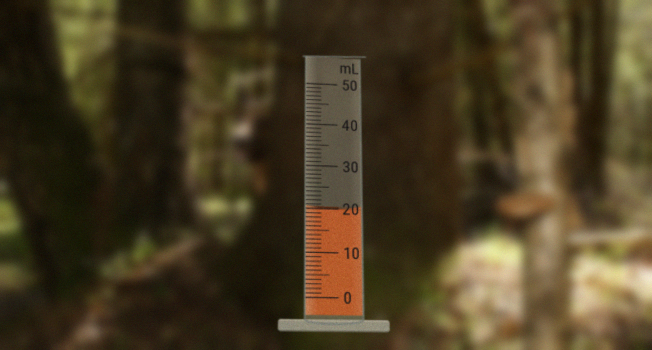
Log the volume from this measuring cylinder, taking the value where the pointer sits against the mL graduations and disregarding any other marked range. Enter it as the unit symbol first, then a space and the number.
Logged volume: mL 20
